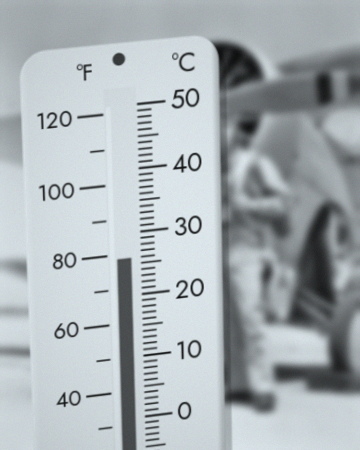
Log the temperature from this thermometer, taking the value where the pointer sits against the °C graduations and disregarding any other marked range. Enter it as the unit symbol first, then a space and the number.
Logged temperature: °C 26
